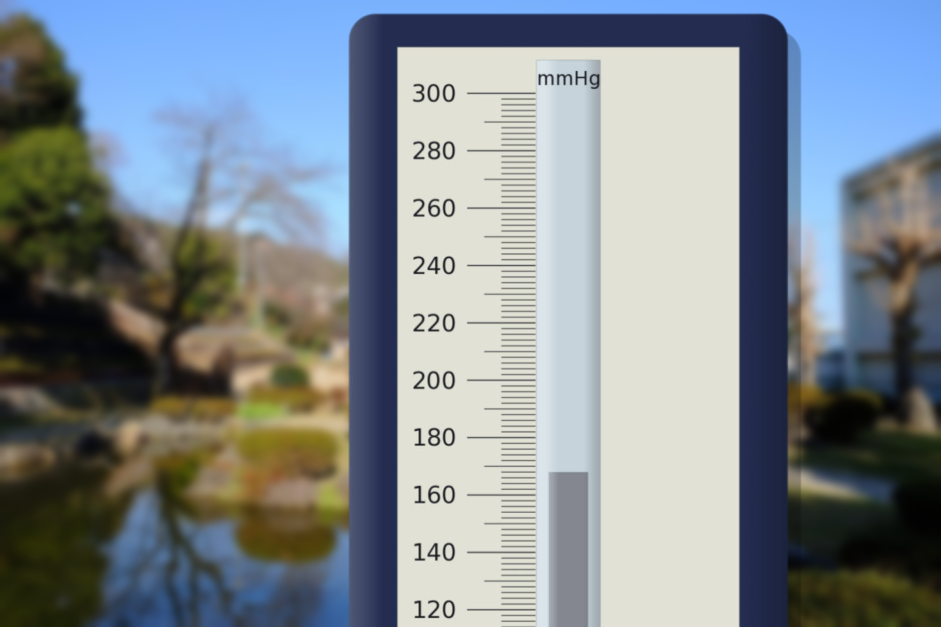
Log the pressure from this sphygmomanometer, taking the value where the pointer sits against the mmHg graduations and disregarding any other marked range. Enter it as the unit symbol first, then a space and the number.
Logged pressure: mmHg 168
